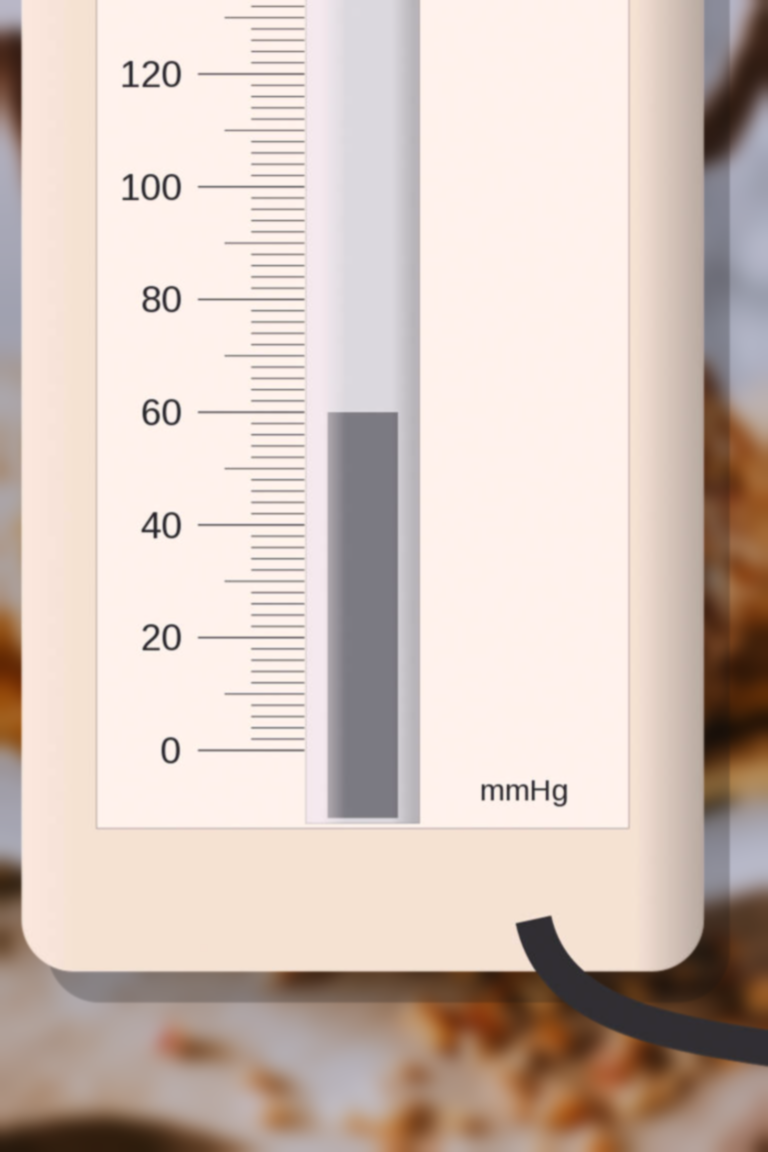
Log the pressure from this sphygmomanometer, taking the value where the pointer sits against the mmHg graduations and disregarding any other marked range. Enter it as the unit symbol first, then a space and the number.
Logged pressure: mmHg 60
